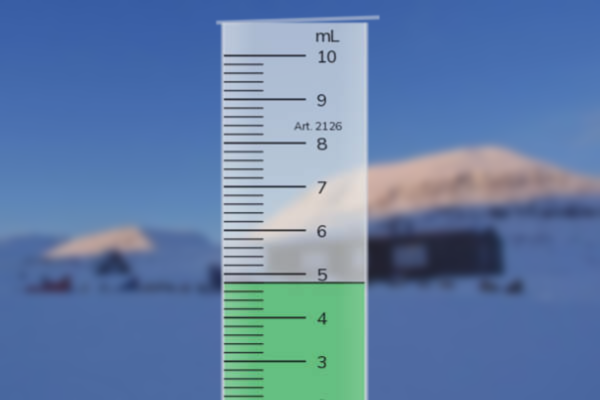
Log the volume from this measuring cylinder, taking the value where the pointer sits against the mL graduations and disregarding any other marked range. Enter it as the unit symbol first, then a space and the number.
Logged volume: mL 4.8
